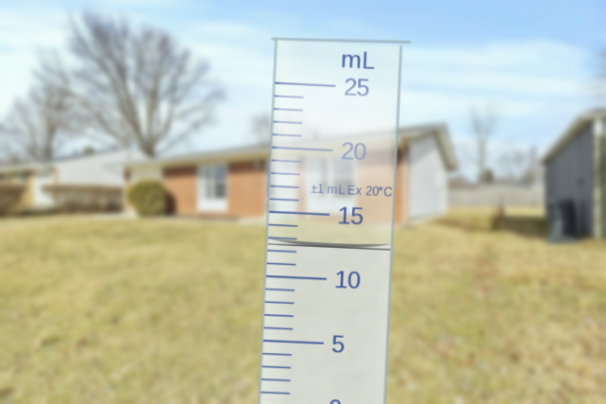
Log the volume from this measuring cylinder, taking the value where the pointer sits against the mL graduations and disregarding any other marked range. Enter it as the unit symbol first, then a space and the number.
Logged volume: mL 12.5
